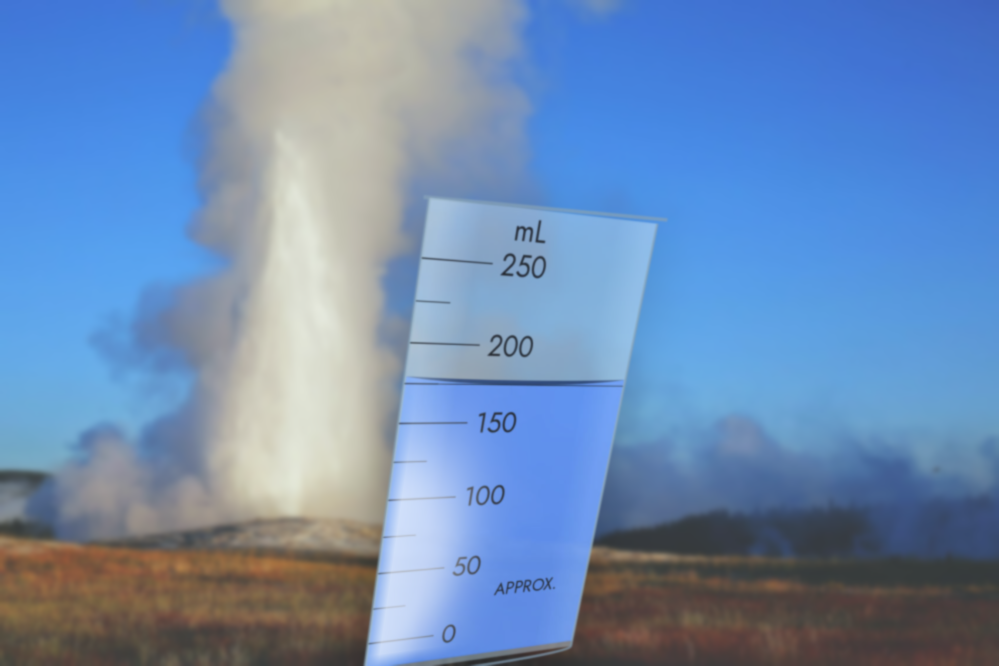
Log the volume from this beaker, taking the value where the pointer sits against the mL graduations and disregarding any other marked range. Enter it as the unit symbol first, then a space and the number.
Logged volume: mL 175
